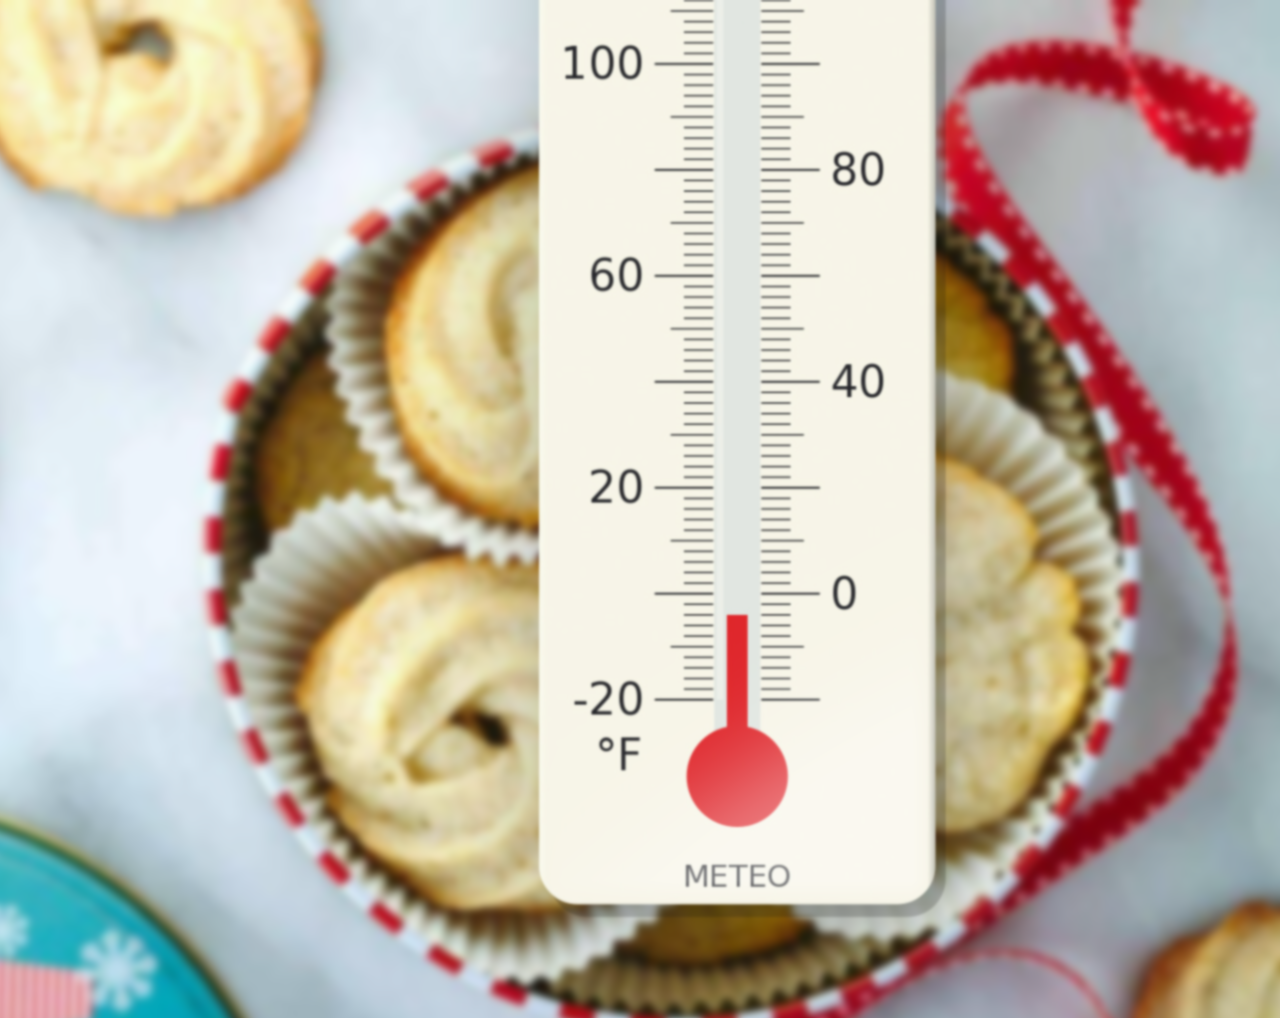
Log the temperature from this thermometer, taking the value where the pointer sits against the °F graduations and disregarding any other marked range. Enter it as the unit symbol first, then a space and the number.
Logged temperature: °F -4
